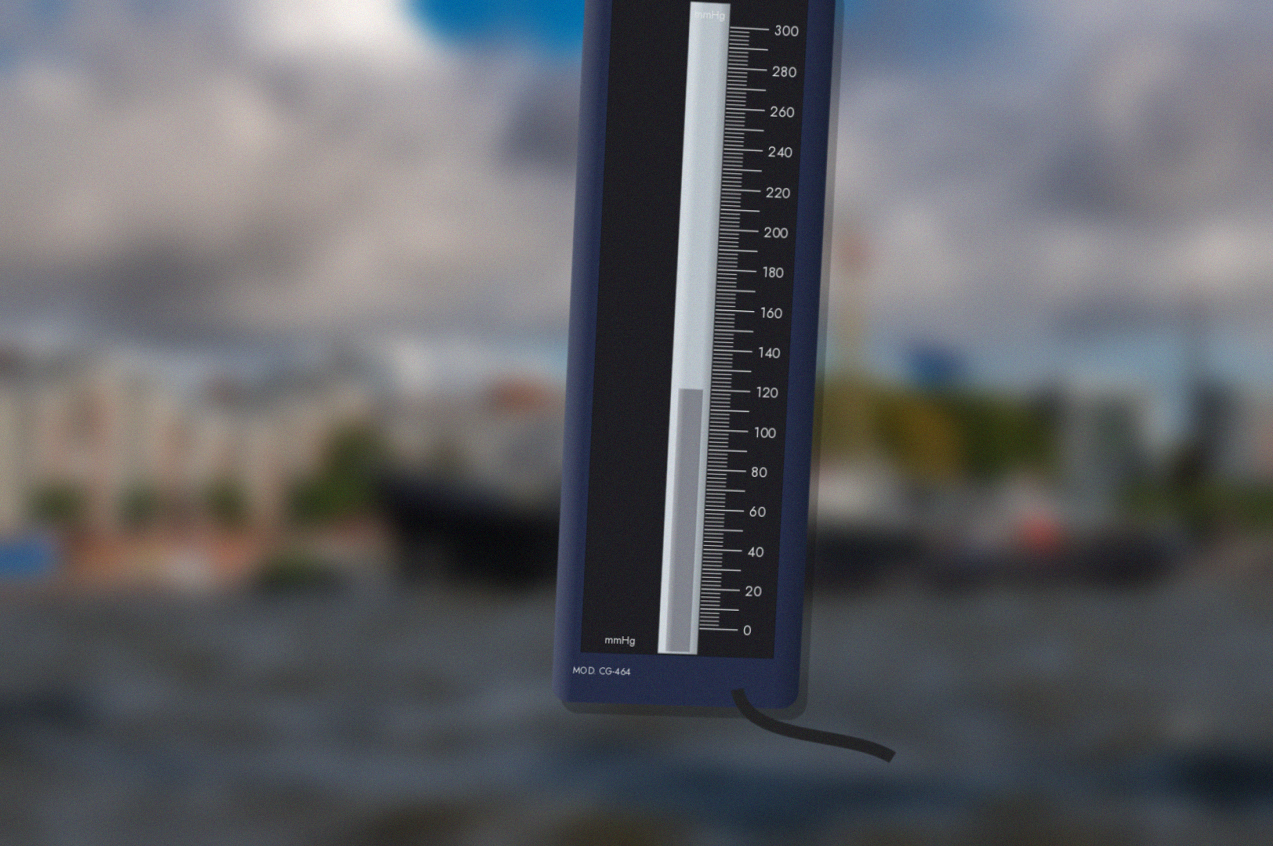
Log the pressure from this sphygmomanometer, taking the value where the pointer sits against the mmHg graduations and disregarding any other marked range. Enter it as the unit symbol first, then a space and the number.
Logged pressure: mmHg 120
